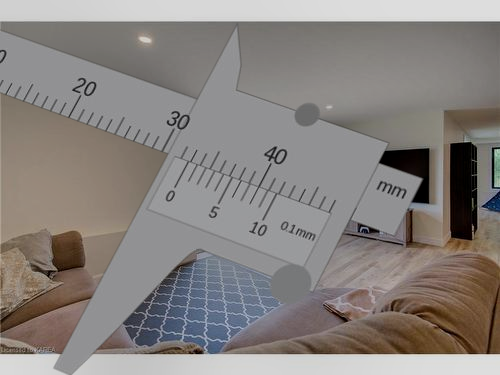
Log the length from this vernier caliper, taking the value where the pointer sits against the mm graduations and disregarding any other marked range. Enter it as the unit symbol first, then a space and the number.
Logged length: mm 32.8
